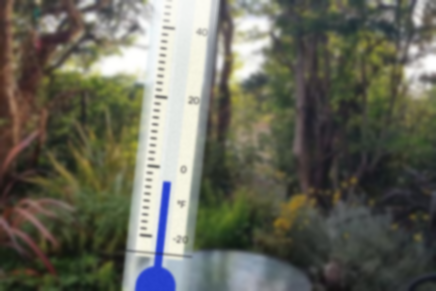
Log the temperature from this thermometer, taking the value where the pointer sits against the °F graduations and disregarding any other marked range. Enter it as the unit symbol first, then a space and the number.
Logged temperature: °F -4
